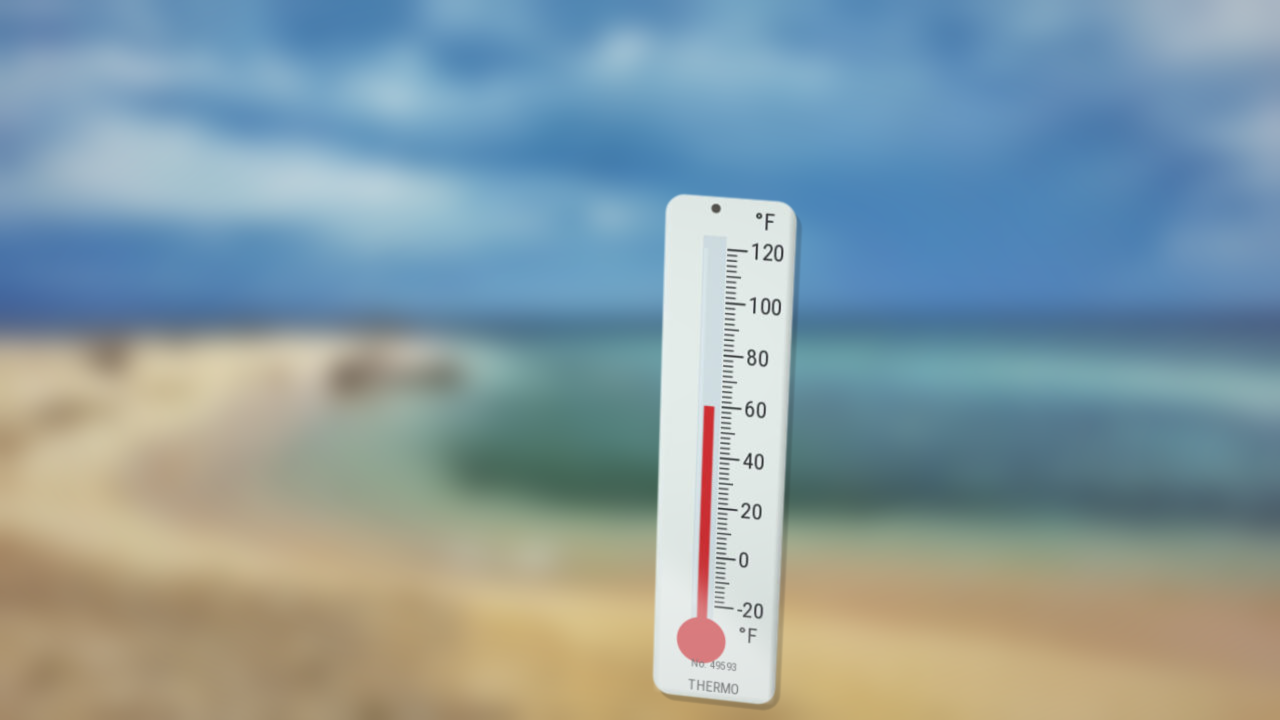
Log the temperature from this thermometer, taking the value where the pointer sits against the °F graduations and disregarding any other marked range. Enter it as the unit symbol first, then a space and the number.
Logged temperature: °F 60
